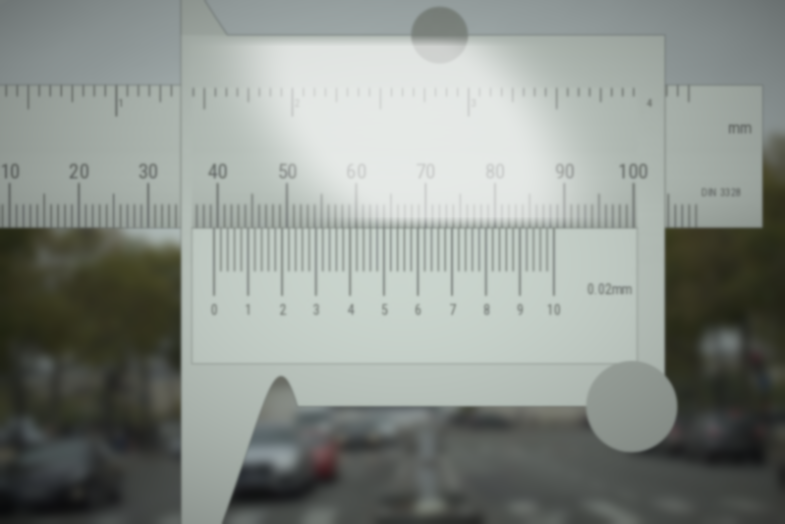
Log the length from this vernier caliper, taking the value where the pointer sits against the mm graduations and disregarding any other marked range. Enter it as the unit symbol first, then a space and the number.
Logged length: mm 39.5
